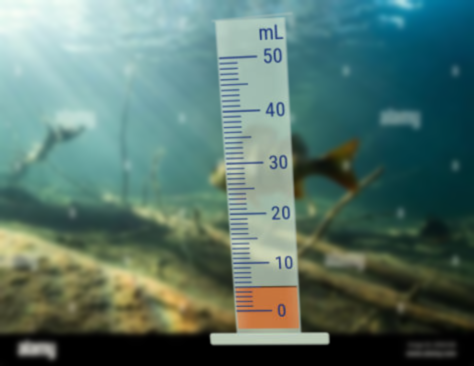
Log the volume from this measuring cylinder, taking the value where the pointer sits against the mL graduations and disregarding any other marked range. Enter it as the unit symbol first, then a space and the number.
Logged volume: mL 5
